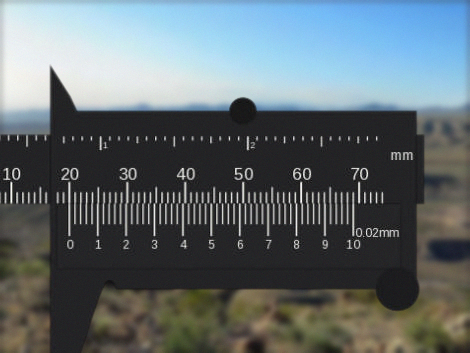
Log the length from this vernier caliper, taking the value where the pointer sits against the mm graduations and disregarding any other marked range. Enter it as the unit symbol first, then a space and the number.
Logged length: mm 20.0
